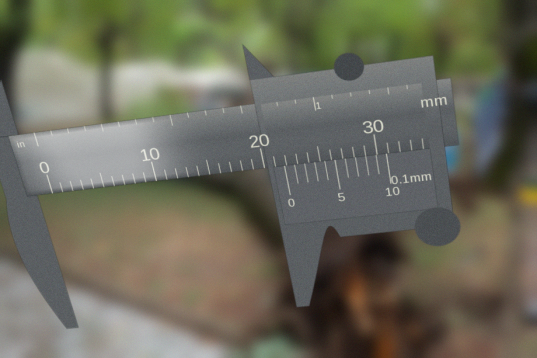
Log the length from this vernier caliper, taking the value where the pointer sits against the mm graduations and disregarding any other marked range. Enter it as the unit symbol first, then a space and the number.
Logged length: mm 21.8
